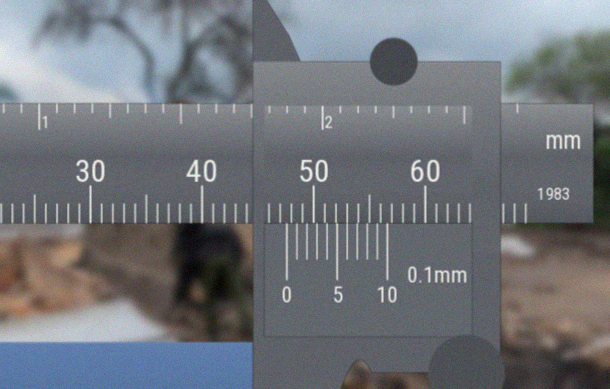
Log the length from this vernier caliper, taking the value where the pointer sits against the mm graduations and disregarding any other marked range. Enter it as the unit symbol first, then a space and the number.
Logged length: mm 47.6
